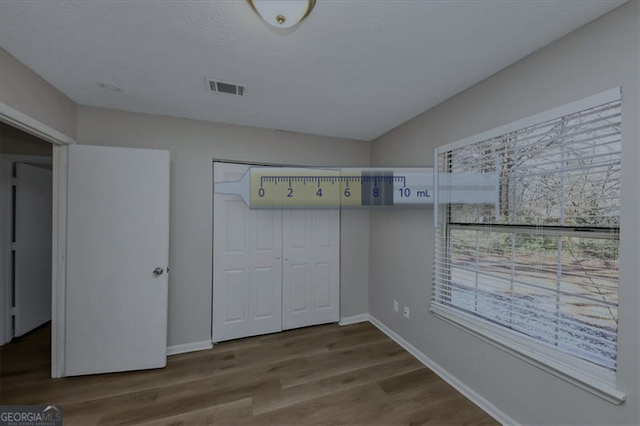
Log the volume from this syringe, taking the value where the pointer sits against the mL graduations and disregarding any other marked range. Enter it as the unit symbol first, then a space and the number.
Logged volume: mL 7
